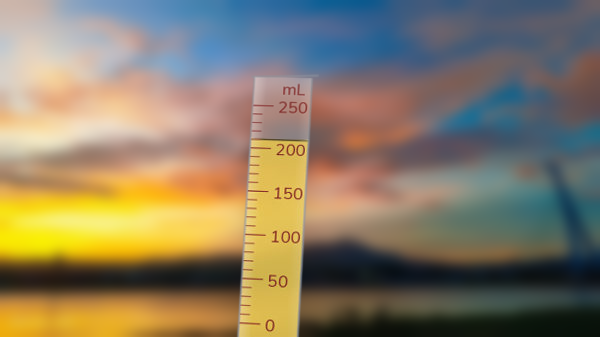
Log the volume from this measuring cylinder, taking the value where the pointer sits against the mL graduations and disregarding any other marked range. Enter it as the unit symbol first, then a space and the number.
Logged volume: mL 210
